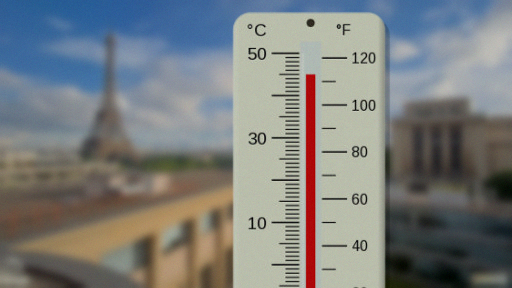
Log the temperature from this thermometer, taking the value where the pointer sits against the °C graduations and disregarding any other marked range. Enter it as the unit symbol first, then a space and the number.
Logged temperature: °C 45
